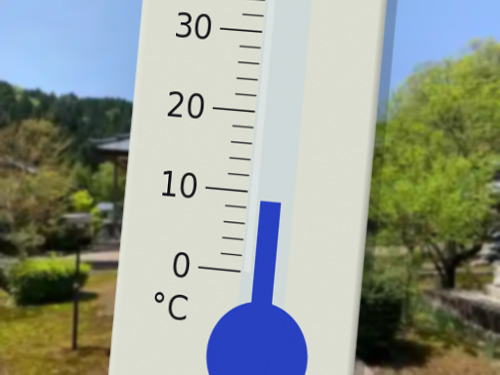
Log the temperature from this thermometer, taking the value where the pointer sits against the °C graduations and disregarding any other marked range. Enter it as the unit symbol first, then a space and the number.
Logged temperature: °C 9
